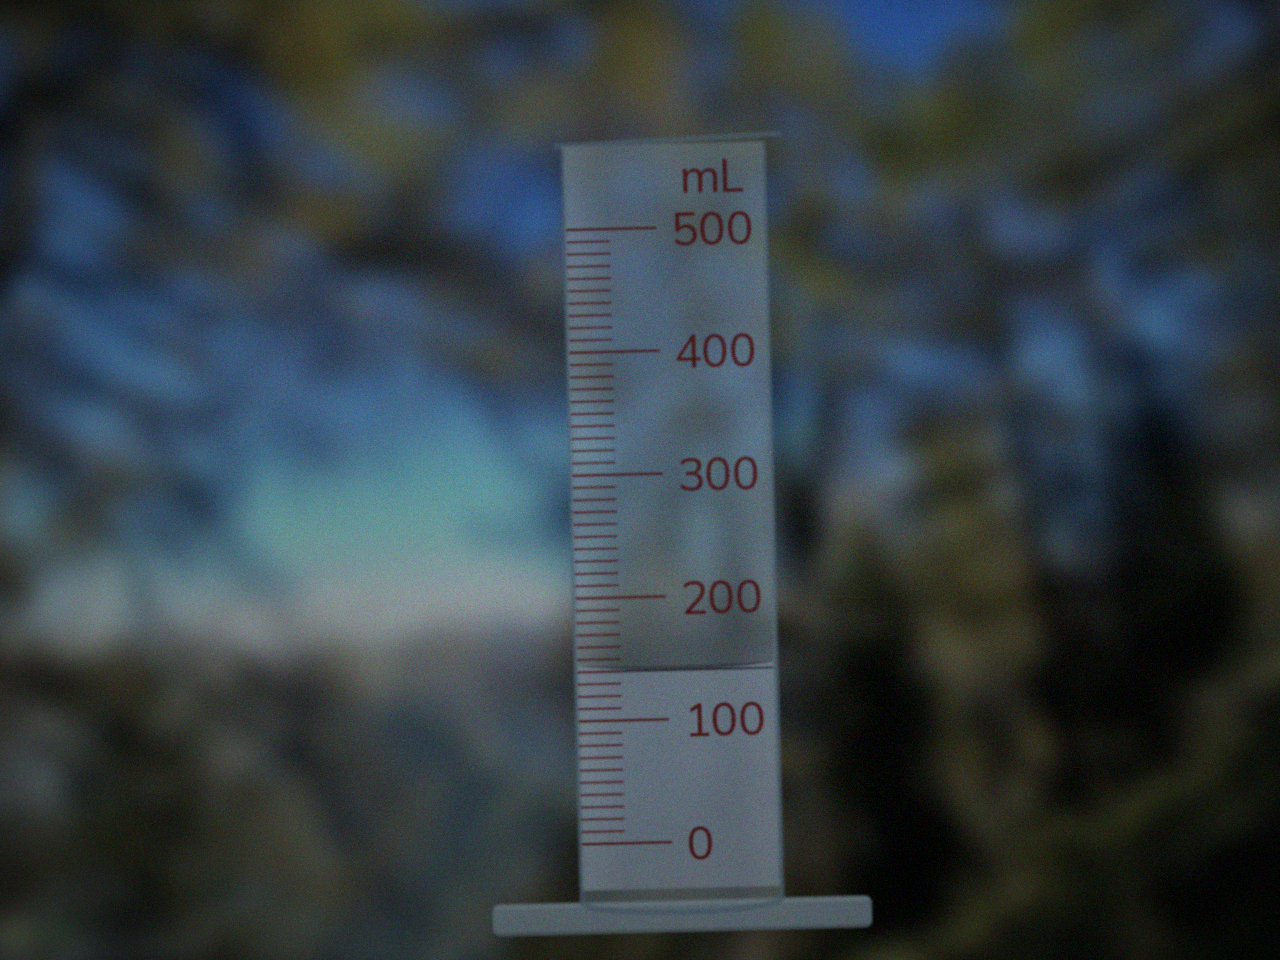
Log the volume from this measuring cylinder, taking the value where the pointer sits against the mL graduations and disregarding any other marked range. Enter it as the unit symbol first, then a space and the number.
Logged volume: mL 140
